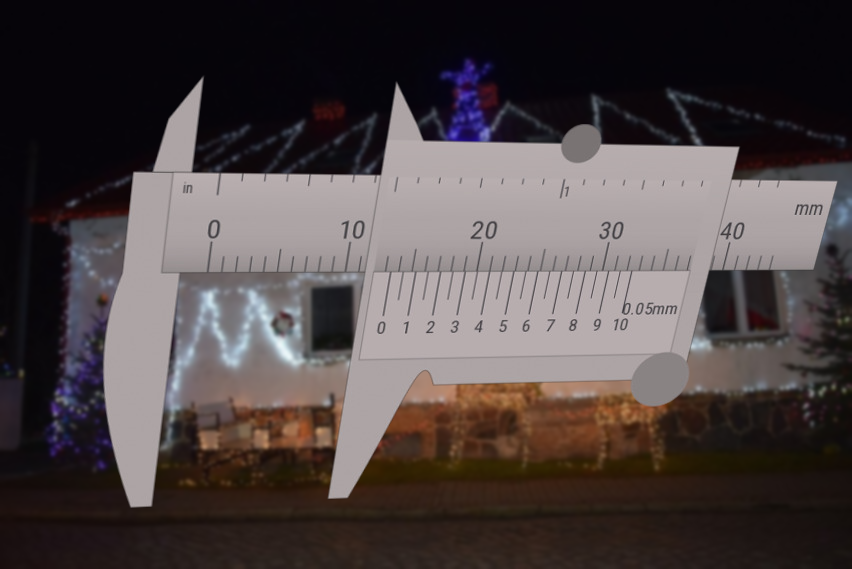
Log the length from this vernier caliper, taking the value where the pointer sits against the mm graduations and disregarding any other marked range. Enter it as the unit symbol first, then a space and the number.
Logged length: mm 13.4
